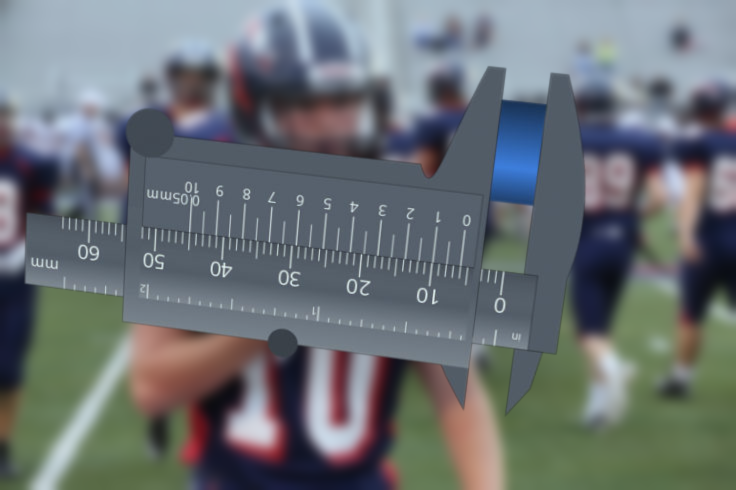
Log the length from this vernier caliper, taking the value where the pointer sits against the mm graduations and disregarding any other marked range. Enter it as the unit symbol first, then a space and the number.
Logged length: mm 6.0
